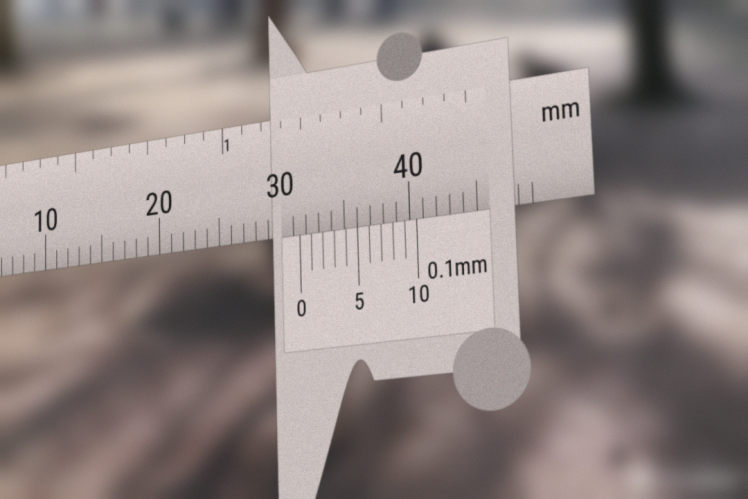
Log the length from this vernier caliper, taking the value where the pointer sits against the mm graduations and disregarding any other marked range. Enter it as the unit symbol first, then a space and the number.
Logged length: mm 31.5
